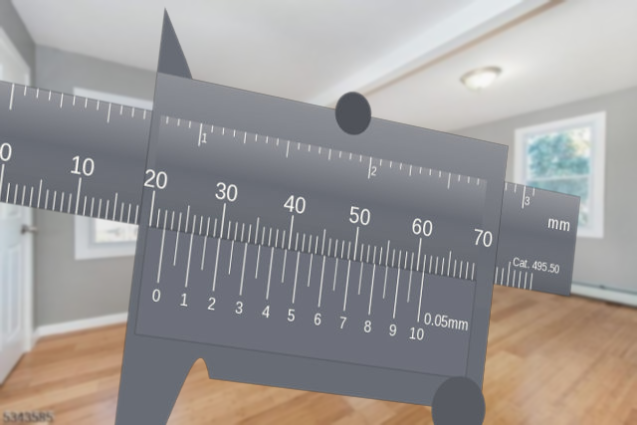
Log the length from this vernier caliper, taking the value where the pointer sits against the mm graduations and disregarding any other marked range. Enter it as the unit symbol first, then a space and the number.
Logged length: mm 22.0
